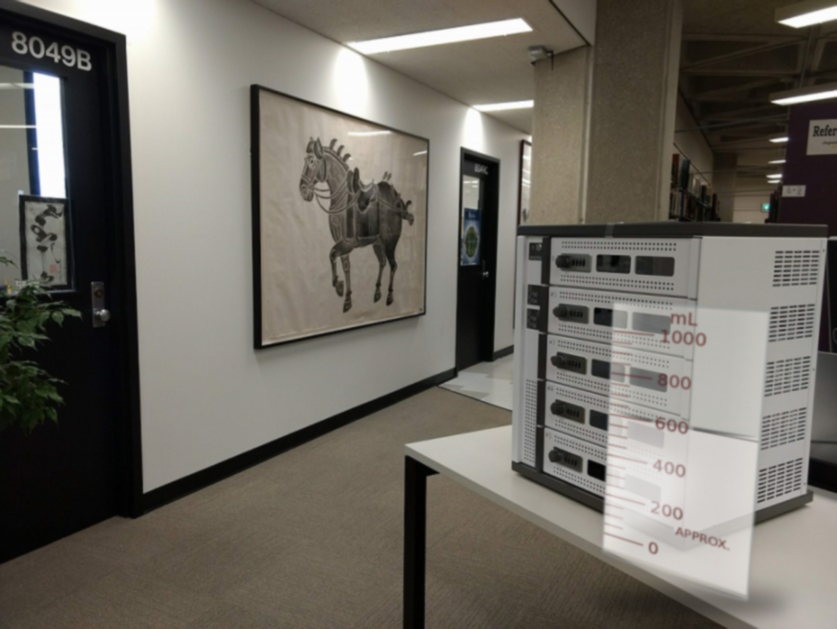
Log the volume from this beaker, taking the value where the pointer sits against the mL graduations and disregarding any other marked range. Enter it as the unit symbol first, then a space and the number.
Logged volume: mL 600
